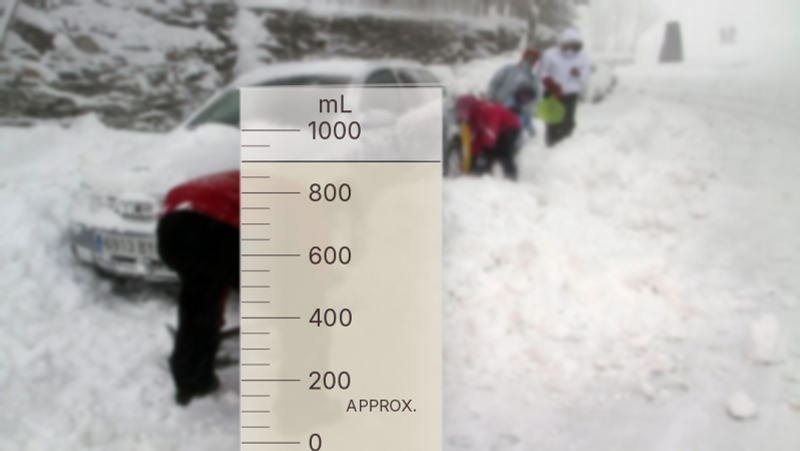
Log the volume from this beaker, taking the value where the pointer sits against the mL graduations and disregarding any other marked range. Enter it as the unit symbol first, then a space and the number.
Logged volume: mL 900
